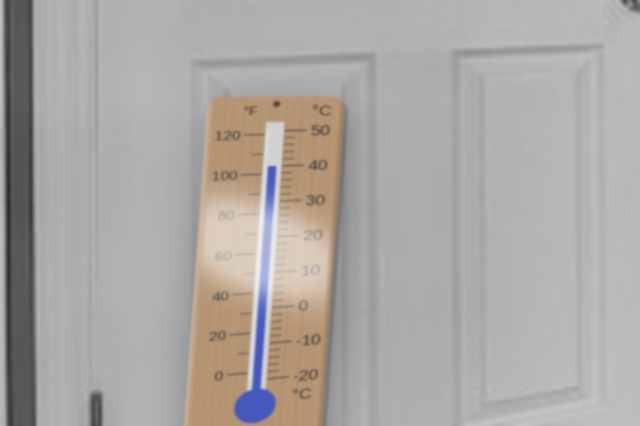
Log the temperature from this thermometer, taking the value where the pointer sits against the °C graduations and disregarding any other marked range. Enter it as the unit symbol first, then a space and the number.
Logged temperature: °C 40
